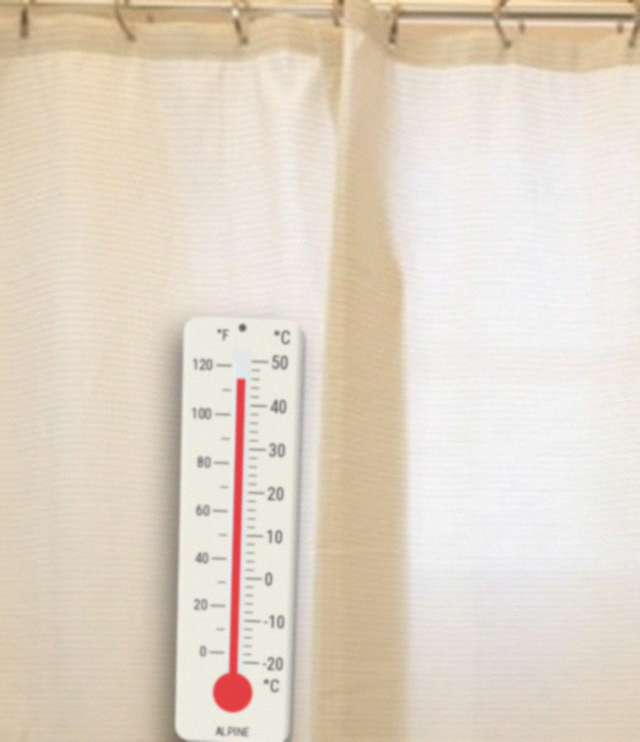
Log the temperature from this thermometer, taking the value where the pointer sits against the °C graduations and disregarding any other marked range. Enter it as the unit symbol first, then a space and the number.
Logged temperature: °C 46
